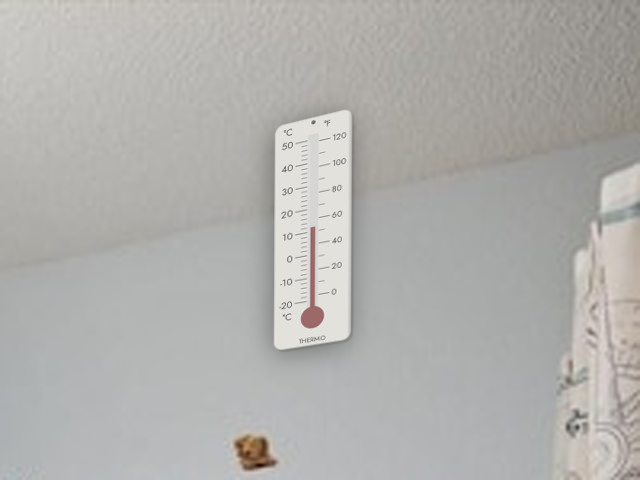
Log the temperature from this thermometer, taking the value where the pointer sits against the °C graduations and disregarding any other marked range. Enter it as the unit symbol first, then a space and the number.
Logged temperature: °C 12
